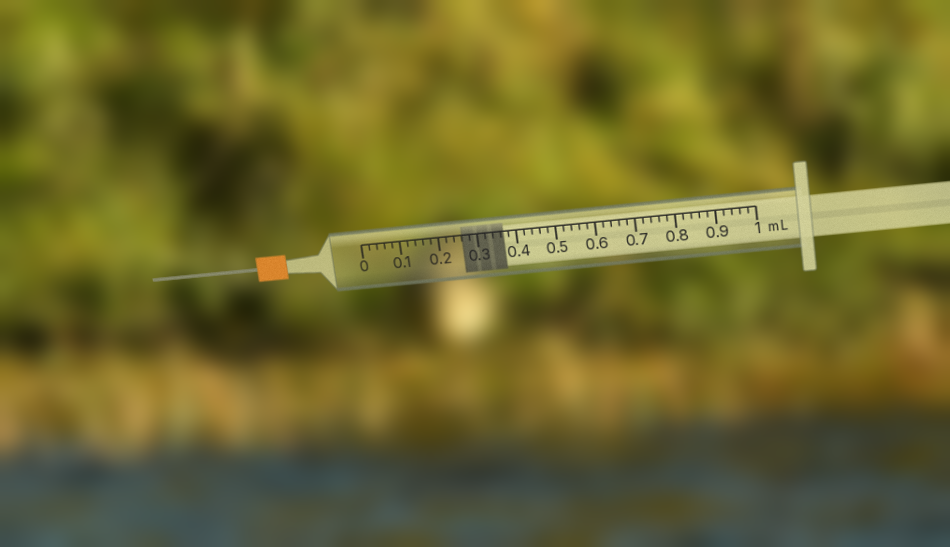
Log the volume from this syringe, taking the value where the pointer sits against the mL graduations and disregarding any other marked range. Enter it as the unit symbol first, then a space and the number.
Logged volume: mL 0.26
